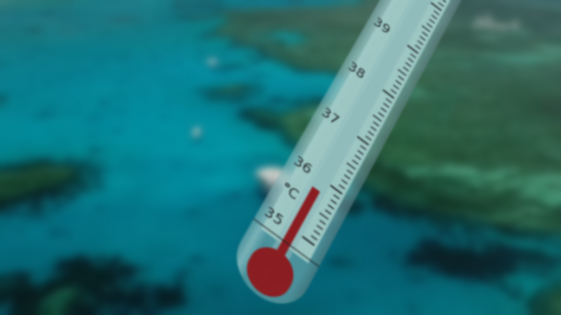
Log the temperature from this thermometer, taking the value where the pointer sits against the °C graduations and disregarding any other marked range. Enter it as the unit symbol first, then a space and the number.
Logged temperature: °C 35.8
